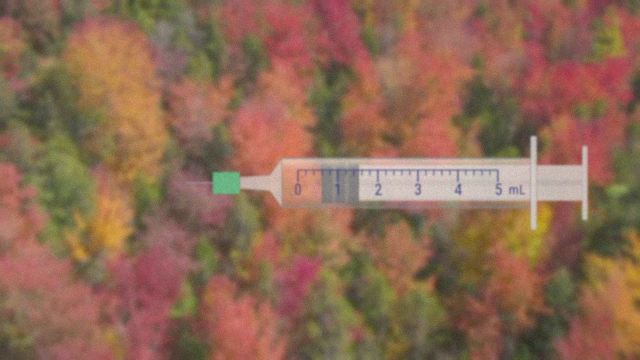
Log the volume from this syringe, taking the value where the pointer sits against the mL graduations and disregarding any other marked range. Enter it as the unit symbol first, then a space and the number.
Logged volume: mL 0.6
